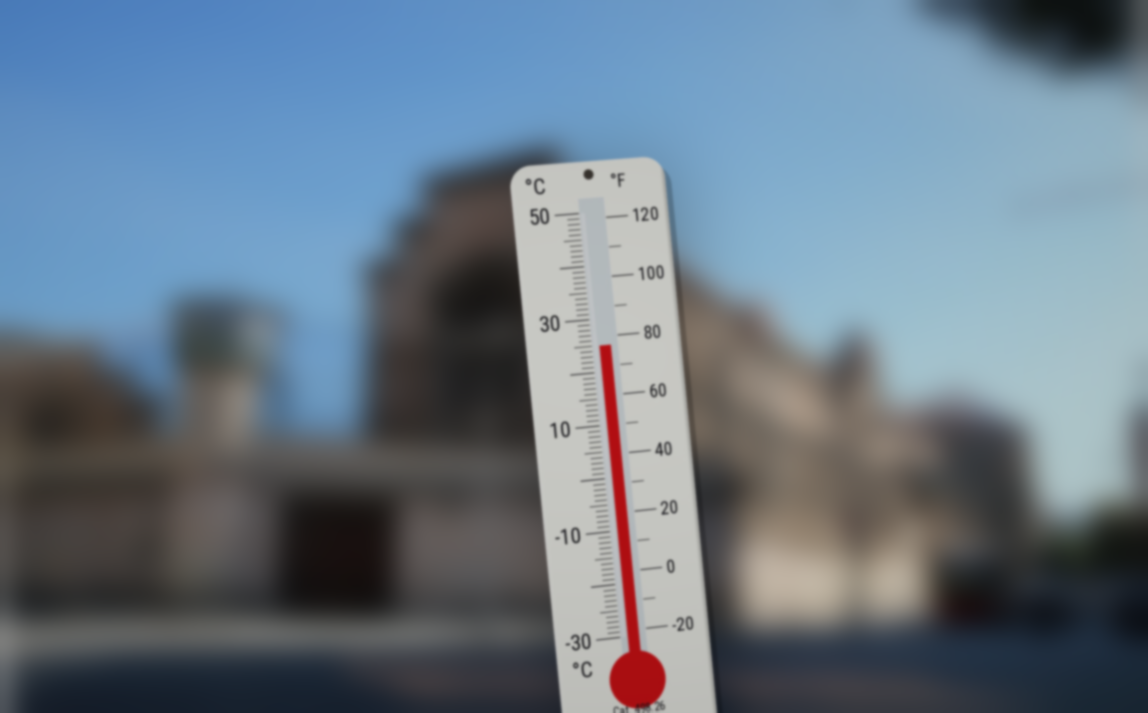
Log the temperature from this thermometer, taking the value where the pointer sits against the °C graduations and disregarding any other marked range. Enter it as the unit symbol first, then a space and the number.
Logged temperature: °C 25
